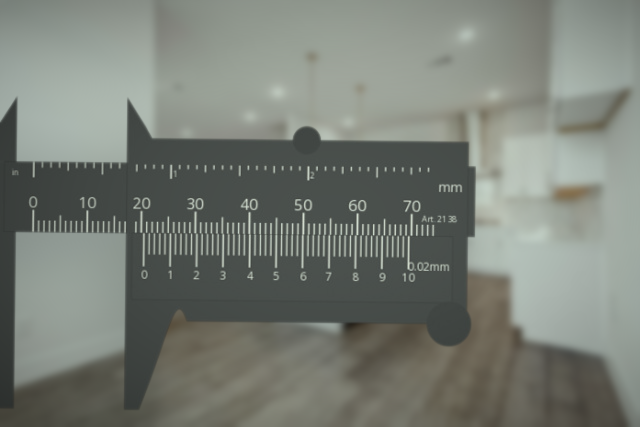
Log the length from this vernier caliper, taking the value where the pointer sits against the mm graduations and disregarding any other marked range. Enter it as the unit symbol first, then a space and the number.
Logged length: mm 20.5
